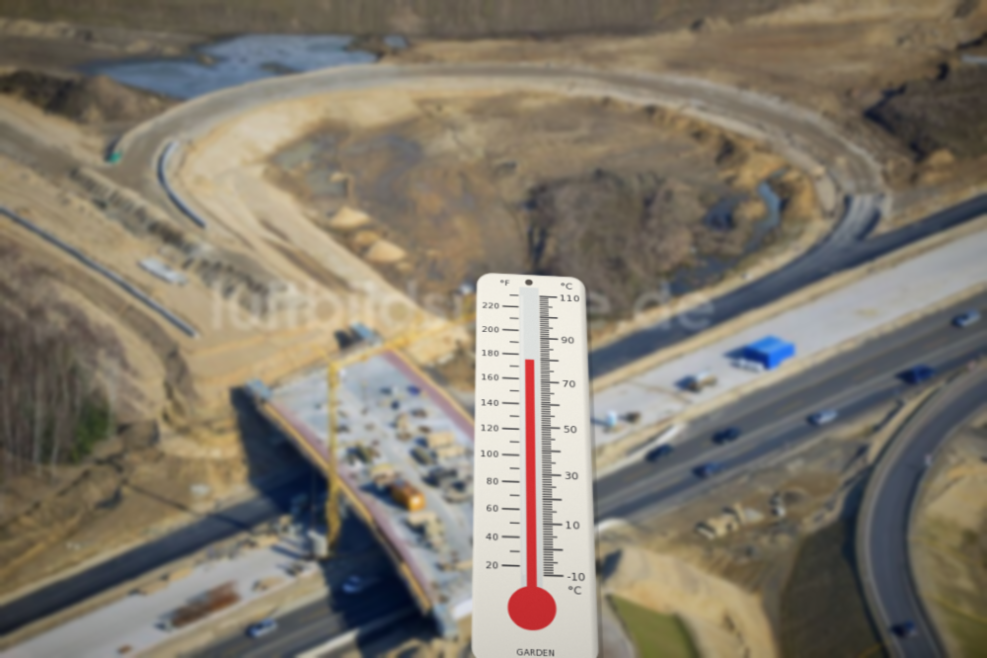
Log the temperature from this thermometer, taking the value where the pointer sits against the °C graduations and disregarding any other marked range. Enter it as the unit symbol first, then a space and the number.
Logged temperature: °C 80
